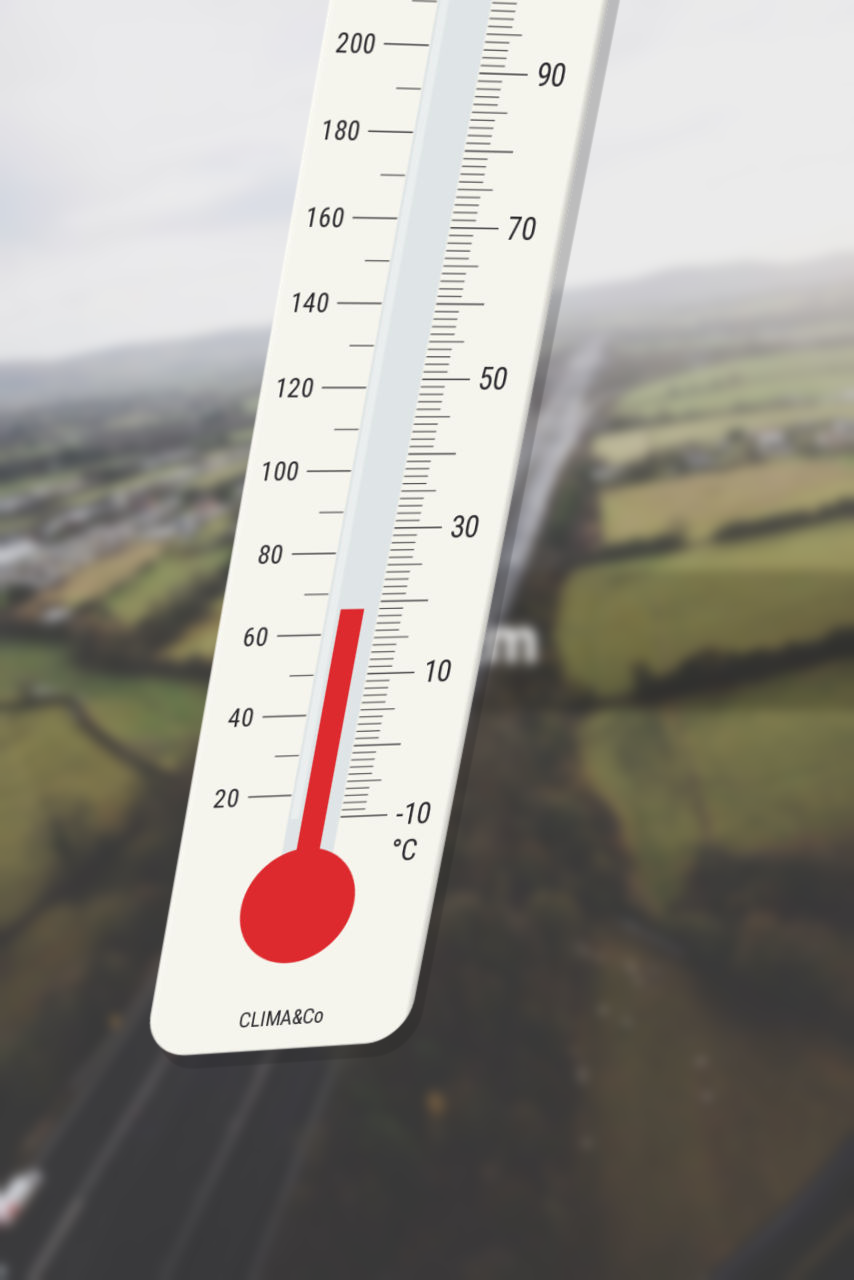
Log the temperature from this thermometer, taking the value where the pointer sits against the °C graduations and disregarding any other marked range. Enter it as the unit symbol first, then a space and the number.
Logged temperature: °C 19
